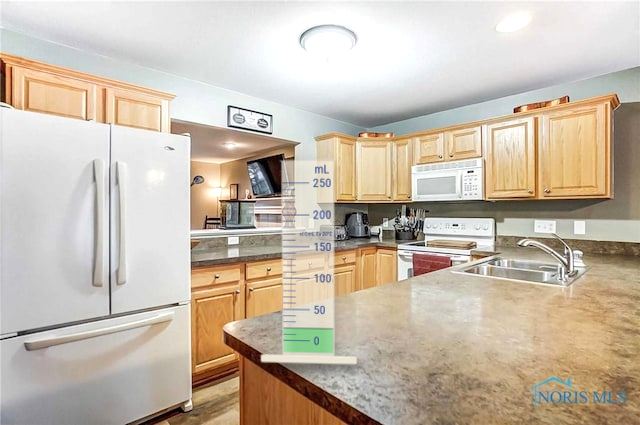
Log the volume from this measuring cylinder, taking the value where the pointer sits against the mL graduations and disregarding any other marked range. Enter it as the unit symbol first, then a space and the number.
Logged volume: mL 20
